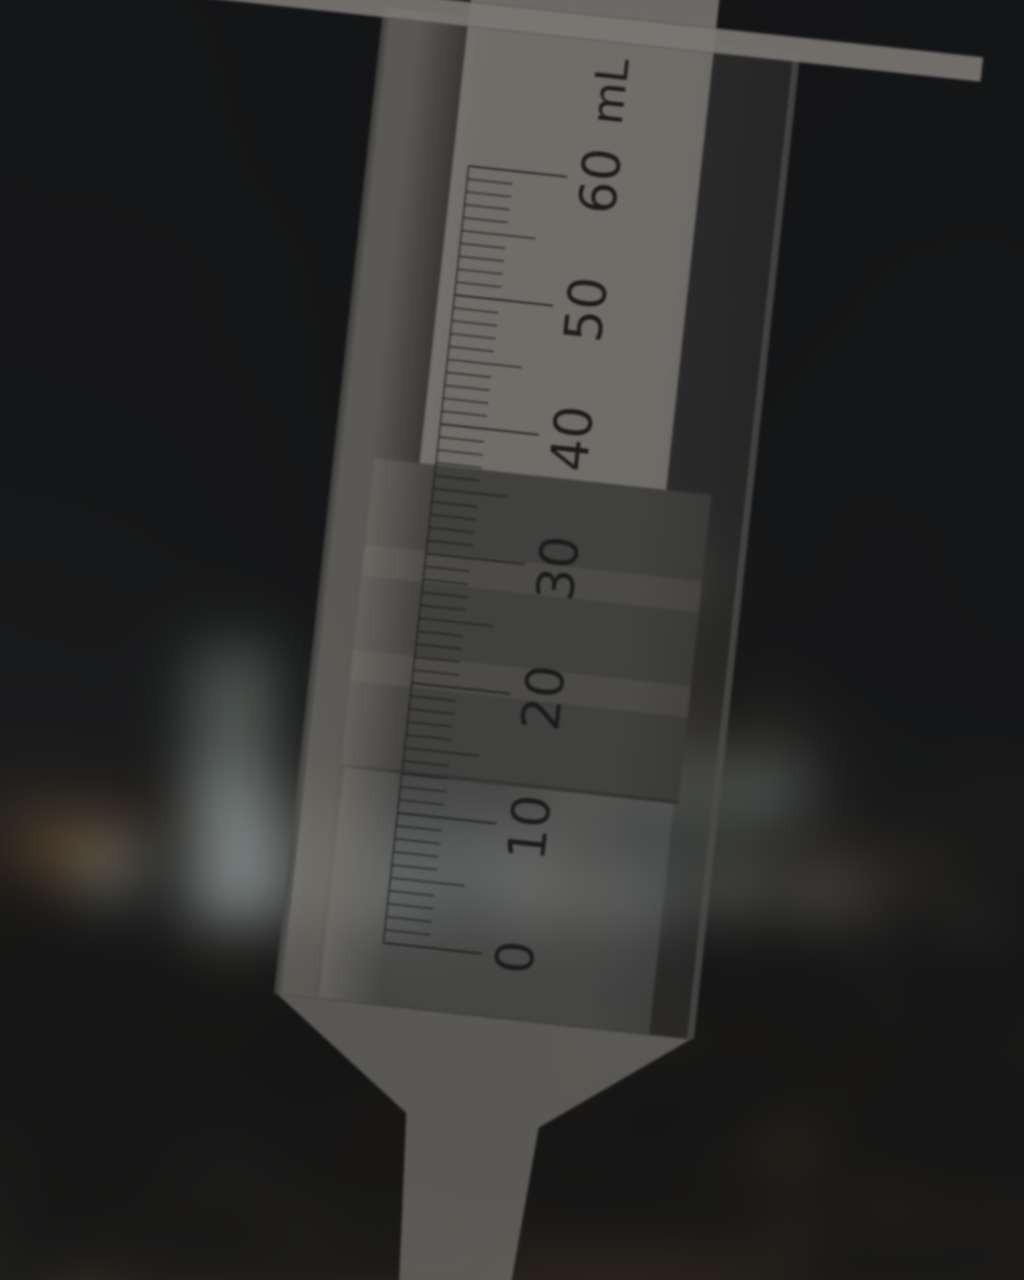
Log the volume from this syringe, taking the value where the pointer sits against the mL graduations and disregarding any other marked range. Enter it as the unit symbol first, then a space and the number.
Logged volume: mL 13
